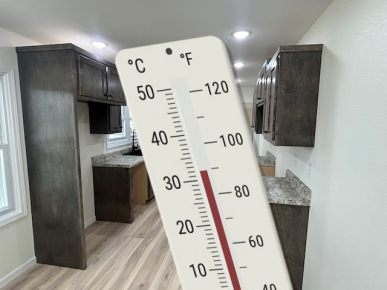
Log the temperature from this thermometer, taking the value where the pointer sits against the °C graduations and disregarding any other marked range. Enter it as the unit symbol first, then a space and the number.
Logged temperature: °C 32
